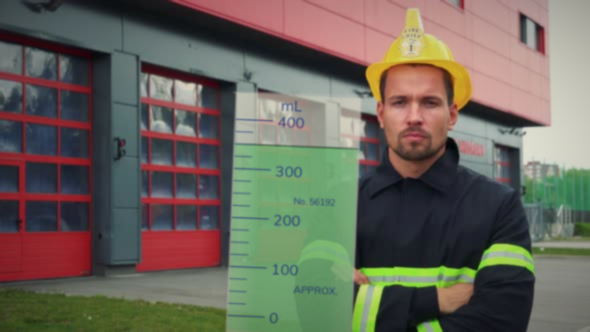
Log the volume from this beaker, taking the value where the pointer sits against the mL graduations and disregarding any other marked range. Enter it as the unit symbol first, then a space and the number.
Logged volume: mL 350
